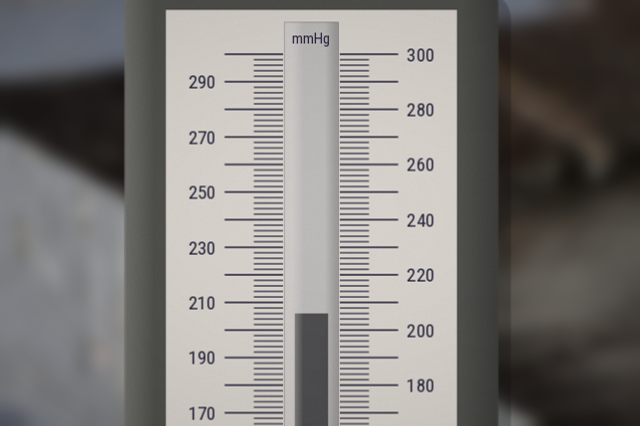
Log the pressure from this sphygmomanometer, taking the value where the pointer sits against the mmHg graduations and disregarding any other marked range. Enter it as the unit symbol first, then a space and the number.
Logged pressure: mmHg 206
